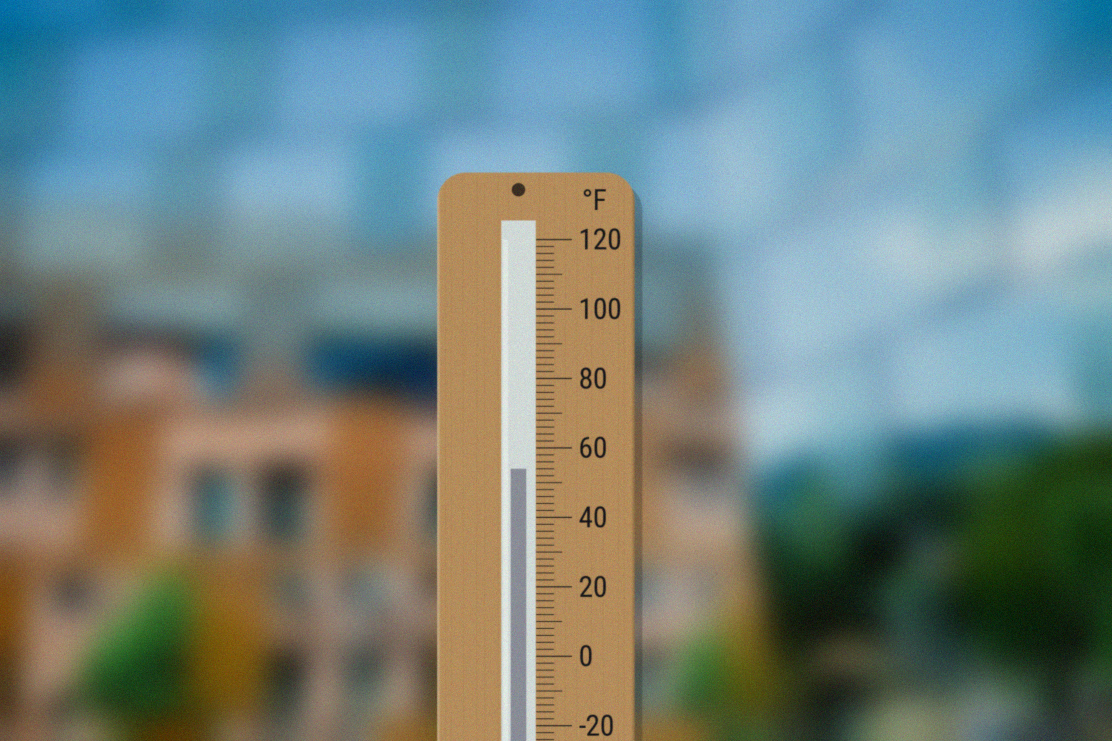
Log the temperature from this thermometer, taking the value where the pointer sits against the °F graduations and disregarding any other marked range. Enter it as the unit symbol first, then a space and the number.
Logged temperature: °F 54
